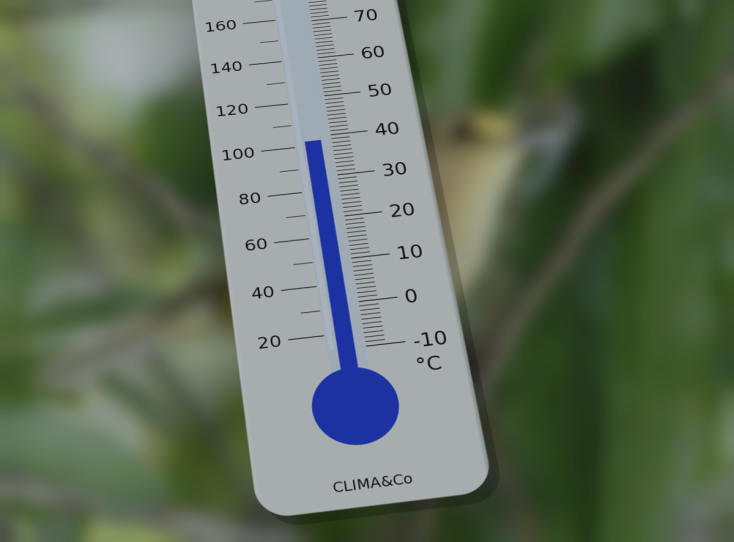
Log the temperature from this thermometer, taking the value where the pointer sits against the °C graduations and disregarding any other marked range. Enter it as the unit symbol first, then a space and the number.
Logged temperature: °C 39
